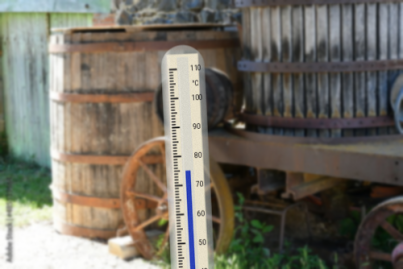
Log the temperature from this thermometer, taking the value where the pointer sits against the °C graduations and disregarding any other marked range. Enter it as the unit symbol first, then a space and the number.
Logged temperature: °C 75
